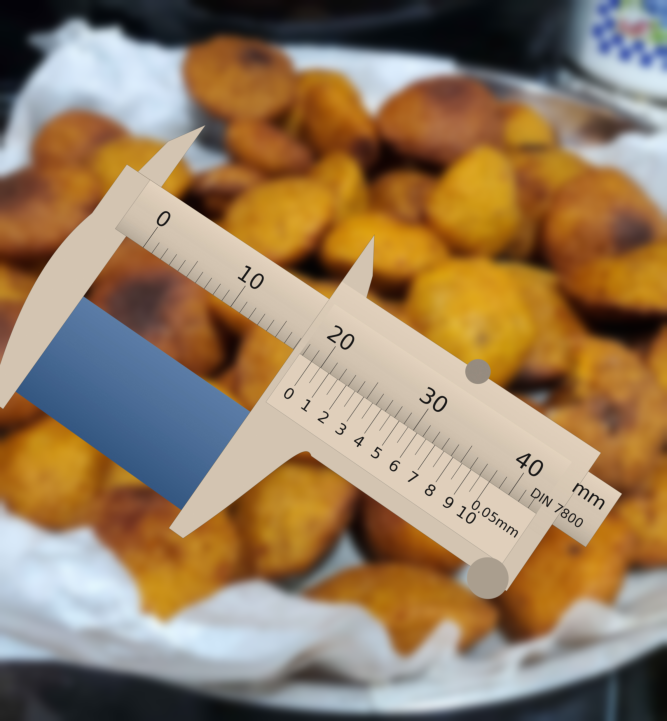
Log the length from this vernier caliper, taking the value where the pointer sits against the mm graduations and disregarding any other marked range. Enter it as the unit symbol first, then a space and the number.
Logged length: mm 19.0
